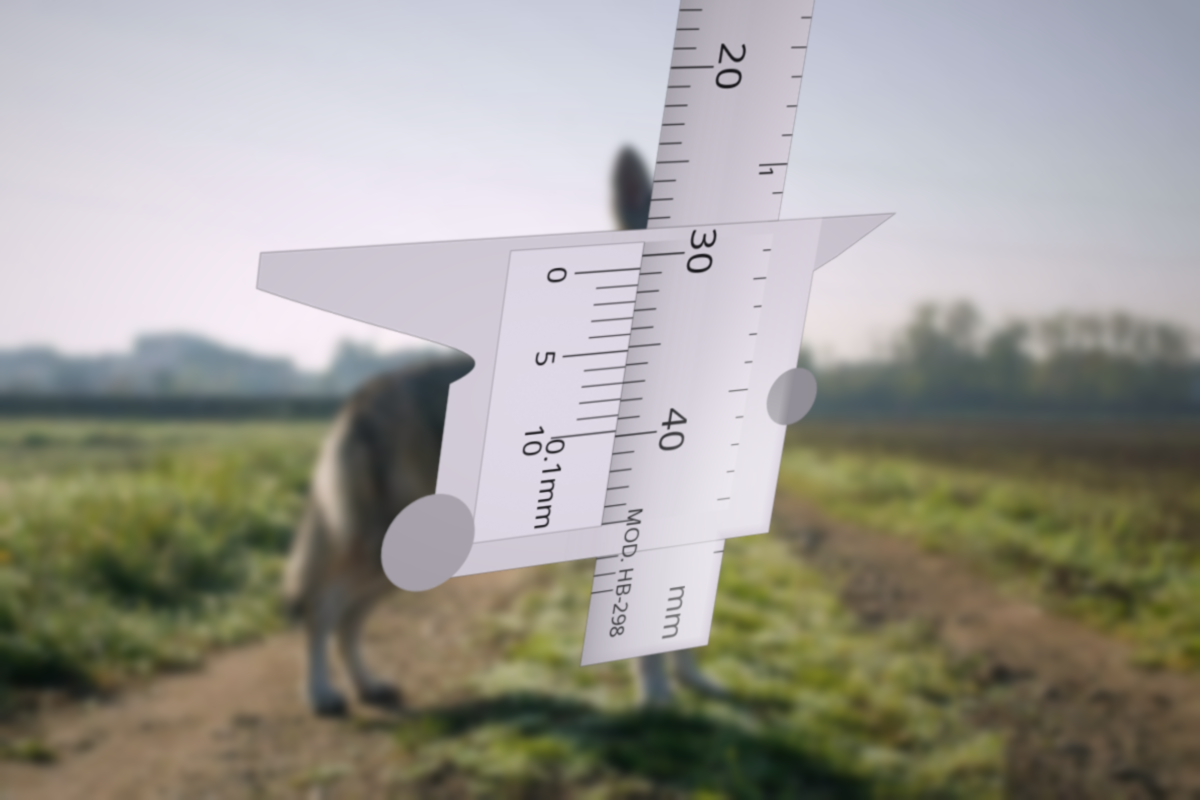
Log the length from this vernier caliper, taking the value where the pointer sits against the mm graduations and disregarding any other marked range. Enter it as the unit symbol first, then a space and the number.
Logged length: mm 30.7
